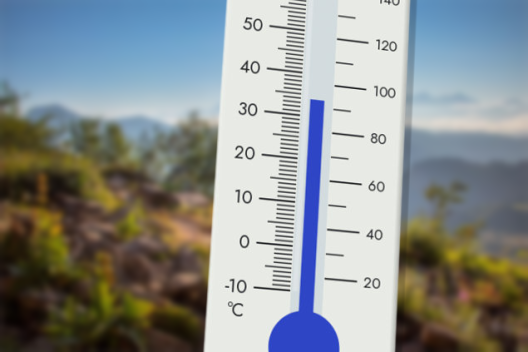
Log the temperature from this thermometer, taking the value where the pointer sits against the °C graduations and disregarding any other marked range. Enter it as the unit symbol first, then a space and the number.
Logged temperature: °C 34
